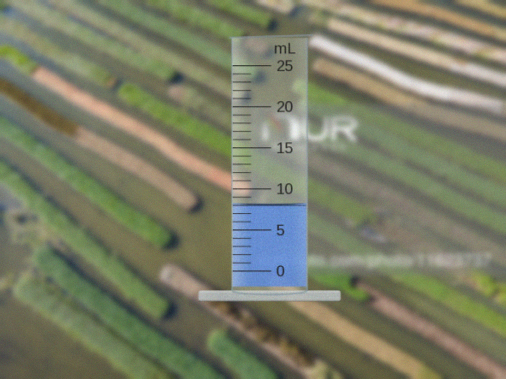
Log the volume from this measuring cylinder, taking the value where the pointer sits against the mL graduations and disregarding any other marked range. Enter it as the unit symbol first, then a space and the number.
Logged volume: mL 8
